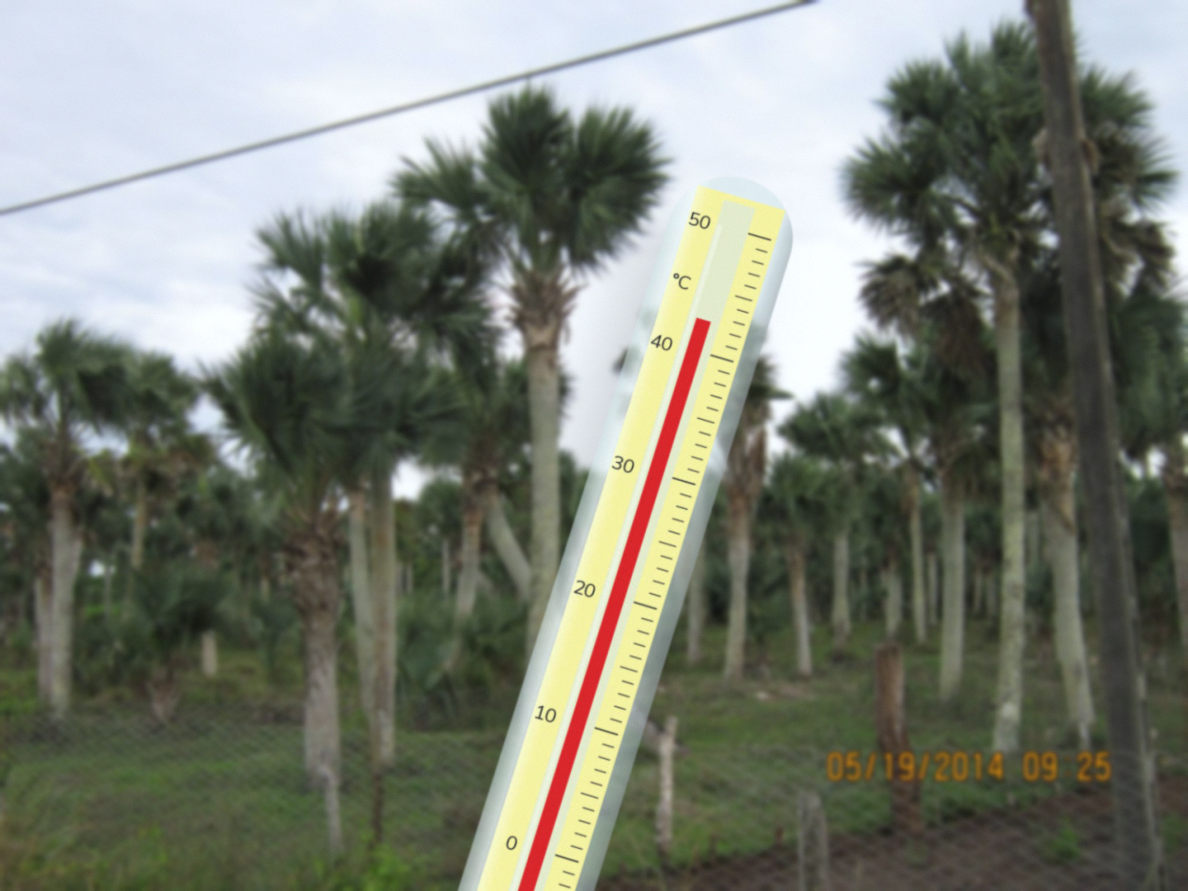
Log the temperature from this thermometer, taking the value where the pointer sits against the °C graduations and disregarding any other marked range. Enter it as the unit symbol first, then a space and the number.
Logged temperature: °C 42.5
